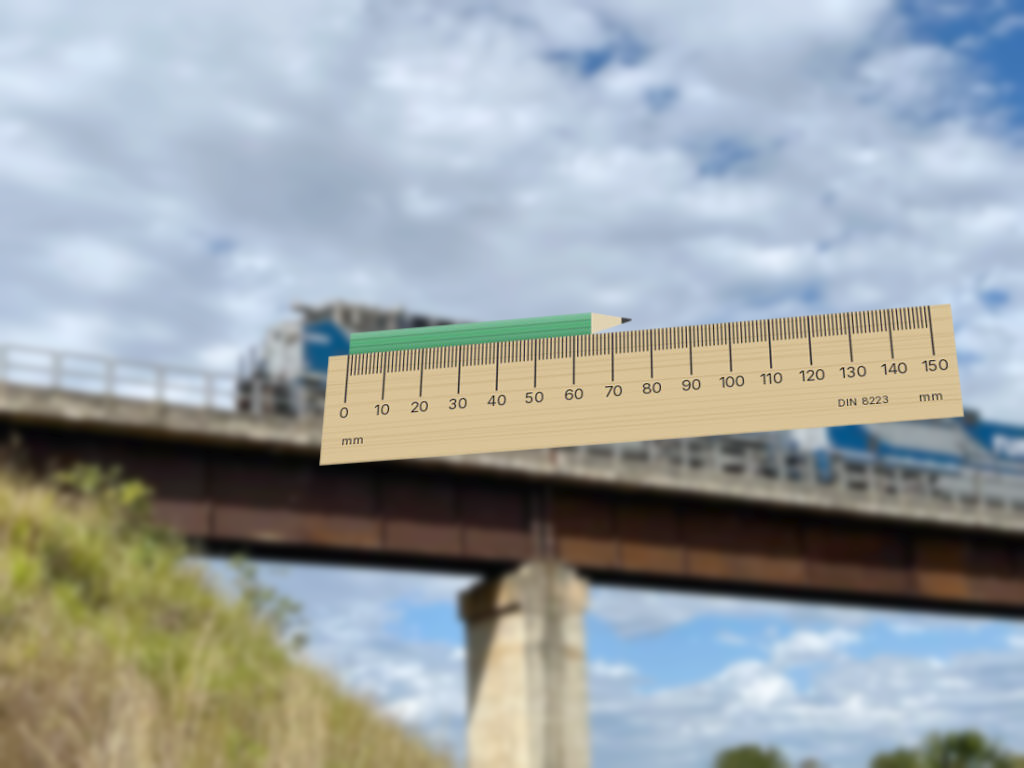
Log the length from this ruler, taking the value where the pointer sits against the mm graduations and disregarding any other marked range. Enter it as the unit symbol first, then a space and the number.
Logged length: mm 75
